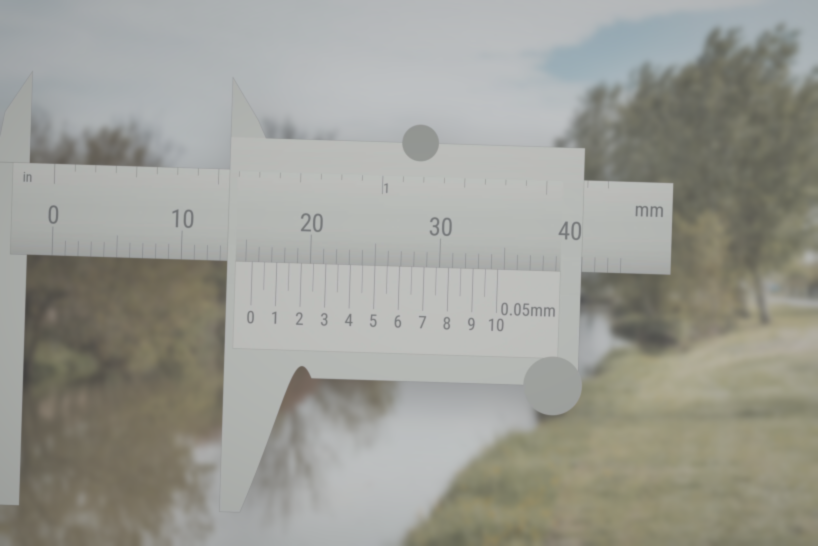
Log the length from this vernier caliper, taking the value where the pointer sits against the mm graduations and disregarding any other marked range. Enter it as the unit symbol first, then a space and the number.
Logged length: mm 15.5
